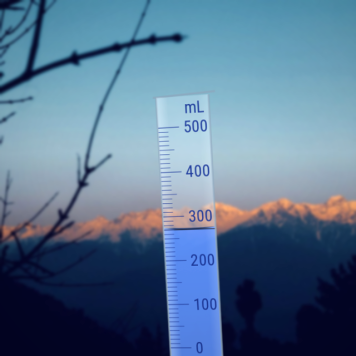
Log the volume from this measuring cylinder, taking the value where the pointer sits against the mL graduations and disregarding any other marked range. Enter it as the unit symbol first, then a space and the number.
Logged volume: mL 270
